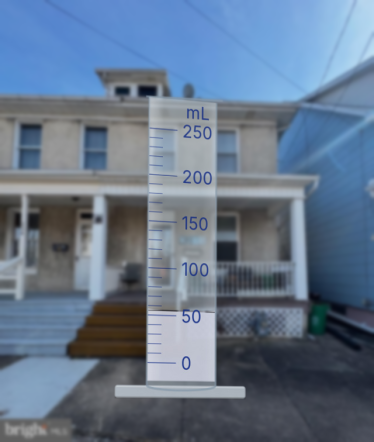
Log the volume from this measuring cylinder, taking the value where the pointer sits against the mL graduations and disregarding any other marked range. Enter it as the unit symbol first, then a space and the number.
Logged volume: mL 55
